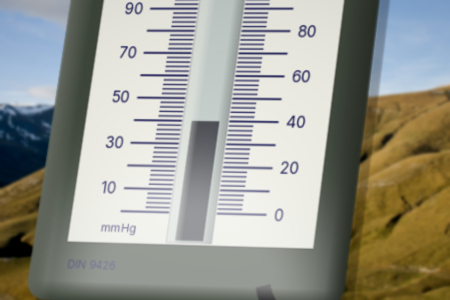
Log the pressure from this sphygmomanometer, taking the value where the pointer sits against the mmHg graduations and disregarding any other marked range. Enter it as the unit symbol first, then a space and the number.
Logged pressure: mmHg 40
